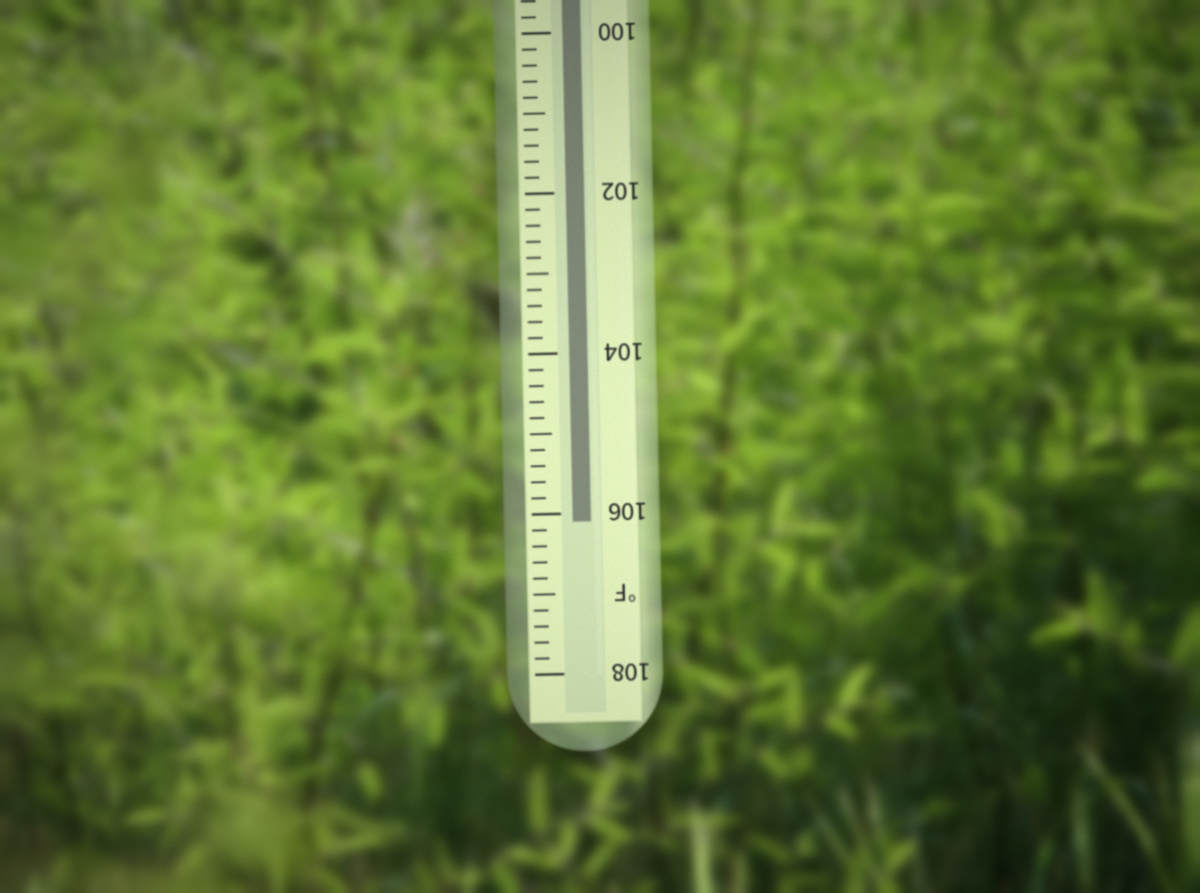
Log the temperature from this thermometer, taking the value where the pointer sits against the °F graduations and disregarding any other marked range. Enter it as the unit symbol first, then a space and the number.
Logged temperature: °F 106.1
